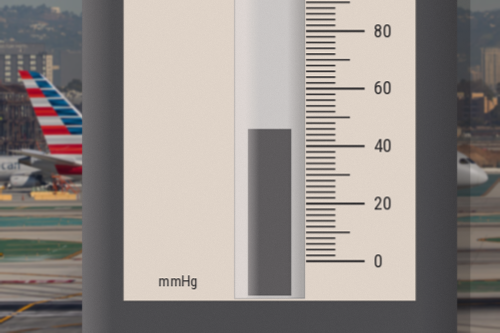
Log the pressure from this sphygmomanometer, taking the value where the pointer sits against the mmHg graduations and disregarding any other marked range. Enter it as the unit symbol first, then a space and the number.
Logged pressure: mmHg 46
